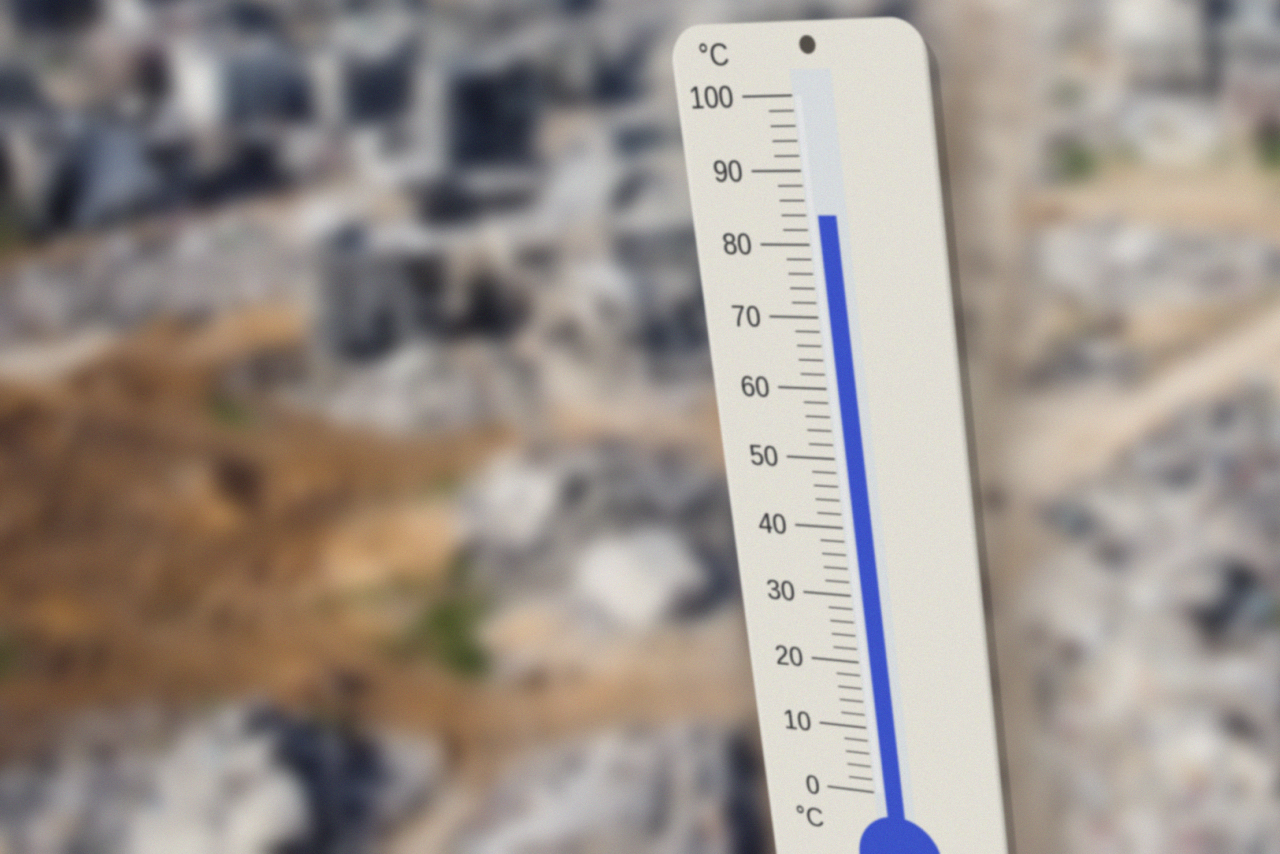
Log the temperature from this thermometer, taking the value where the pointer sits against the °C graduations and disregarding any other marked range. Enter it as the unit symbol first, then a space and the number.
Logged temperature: °C 84
